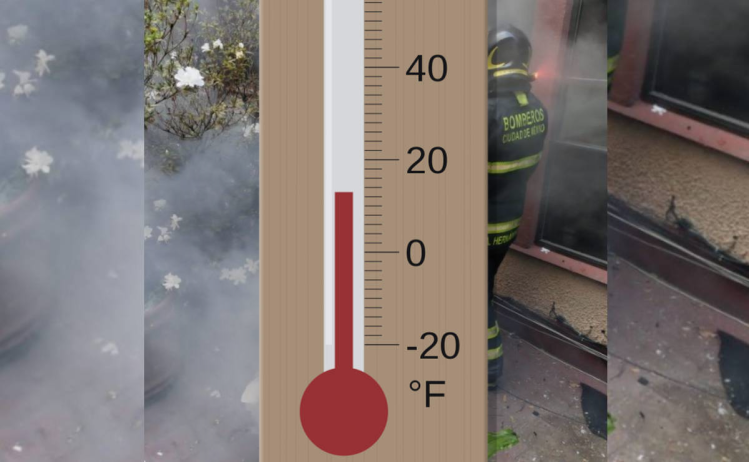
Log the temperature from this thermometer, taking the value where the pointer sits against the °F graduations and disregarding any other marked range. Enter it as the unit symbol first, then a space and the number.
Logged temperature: °F 13
